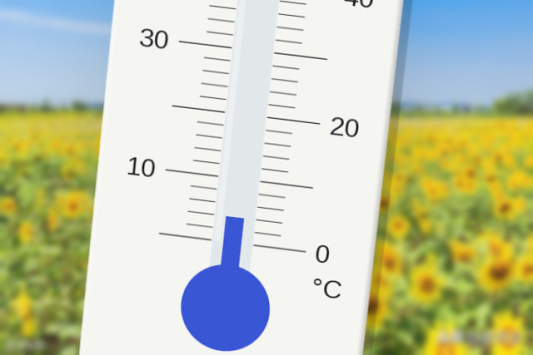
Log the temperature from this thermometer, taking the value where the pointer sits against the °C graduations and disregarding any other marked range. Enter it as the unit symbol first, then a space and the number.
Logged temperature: °C 4
